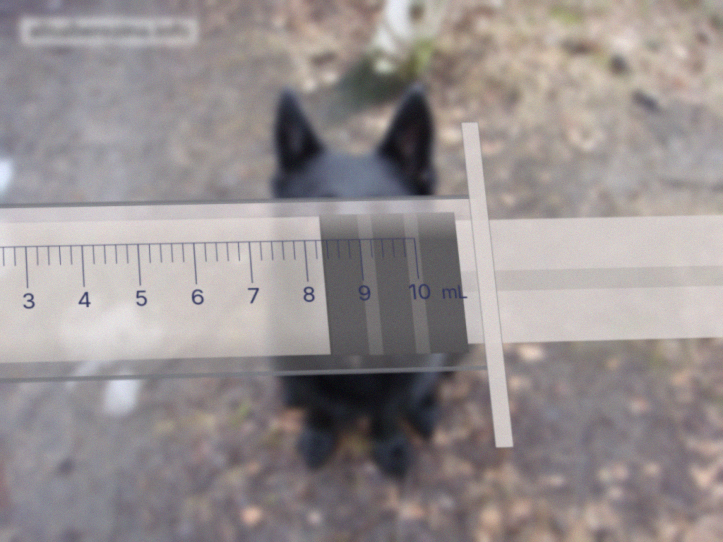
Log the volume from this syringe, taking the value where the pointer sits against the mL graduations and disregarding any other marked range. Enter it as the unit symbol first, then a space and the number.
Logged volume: mL 8.3
